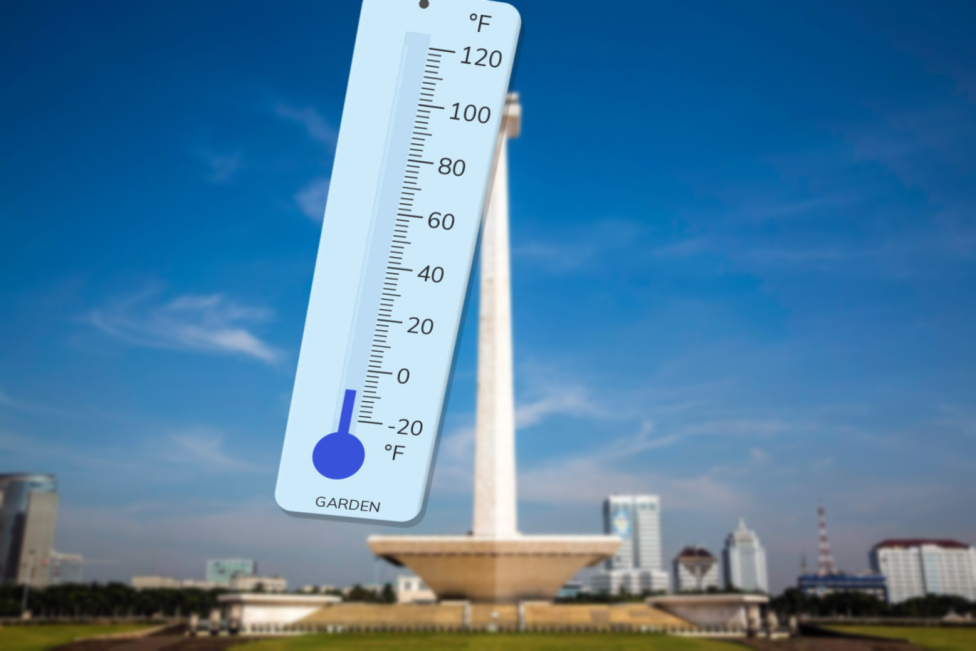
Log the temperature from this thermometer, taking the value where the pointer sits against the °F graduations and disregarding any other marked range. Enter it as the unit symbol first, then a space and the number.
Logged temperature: °F -8
